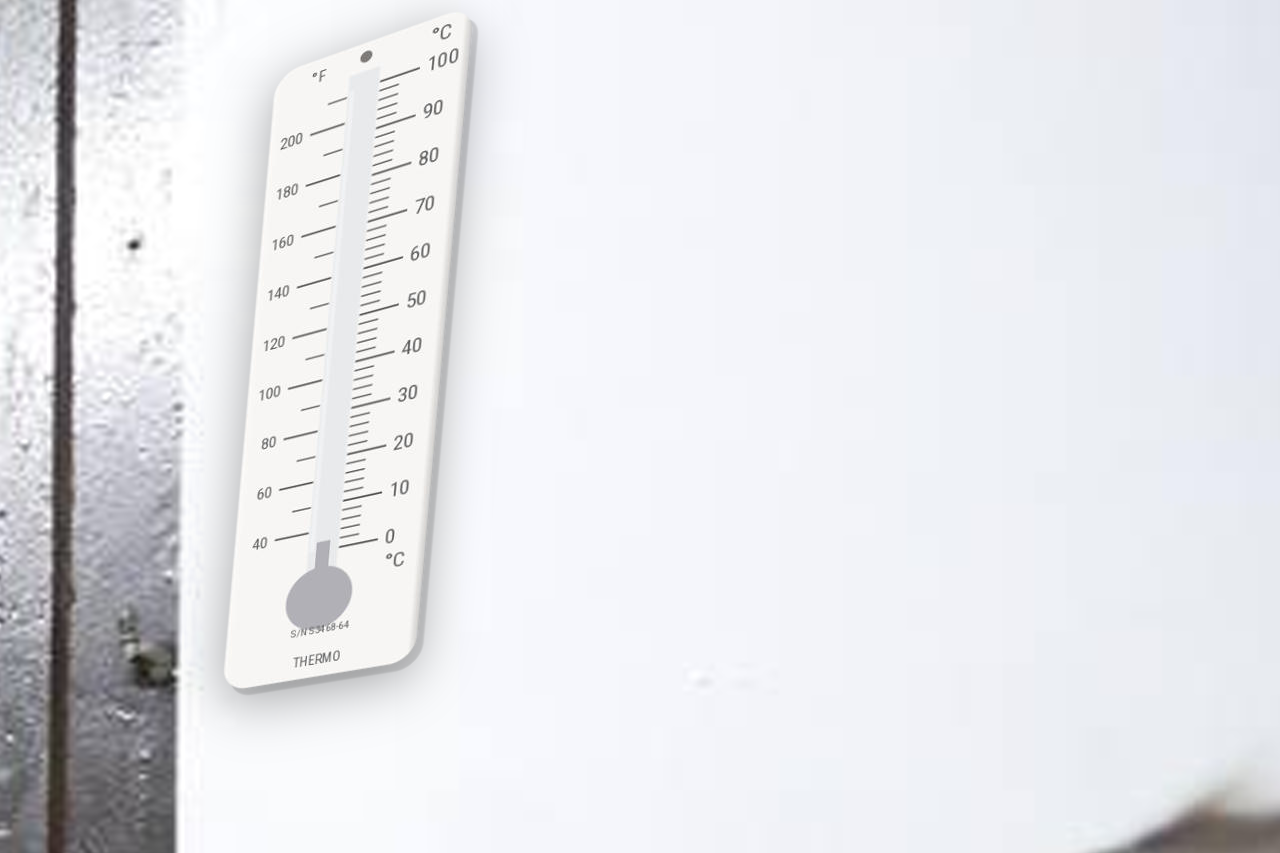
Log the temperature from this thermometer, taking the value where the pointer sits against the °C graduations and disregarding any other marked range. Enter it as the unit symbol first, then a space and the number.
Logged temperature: °C 2
